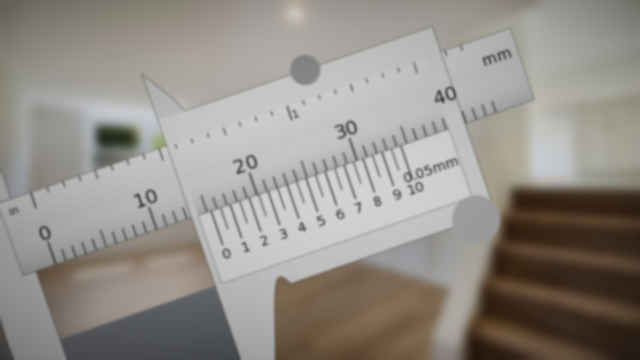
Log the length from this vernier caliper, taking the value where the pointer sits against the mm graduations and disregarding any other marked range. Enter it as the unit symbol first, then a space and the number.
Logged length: mm 15.4
